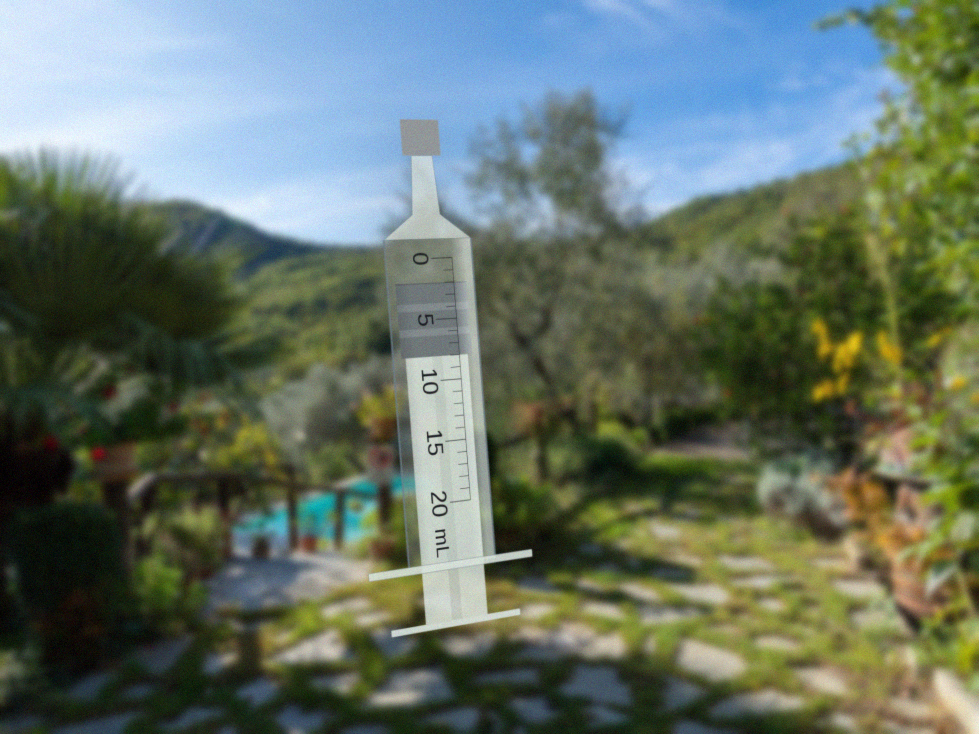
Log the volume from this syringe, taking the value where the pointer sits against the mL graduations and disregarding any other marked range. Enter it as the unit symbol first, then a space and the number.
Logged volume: mL 2
